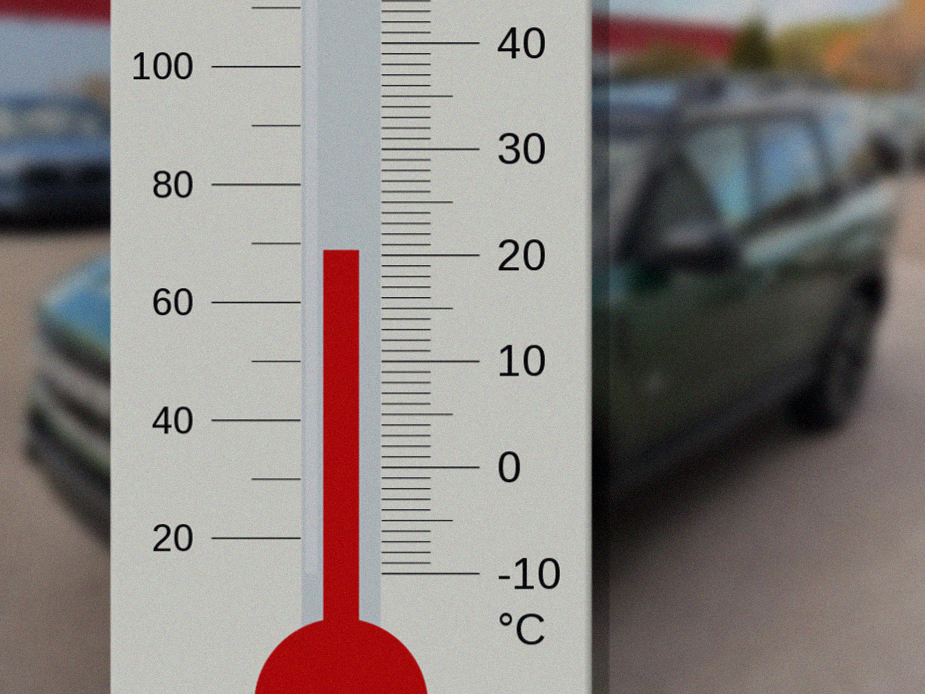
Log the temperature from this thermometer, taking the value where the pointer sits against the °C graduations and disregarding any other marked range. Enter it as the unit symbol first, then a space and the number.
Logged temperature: °C 20.5
